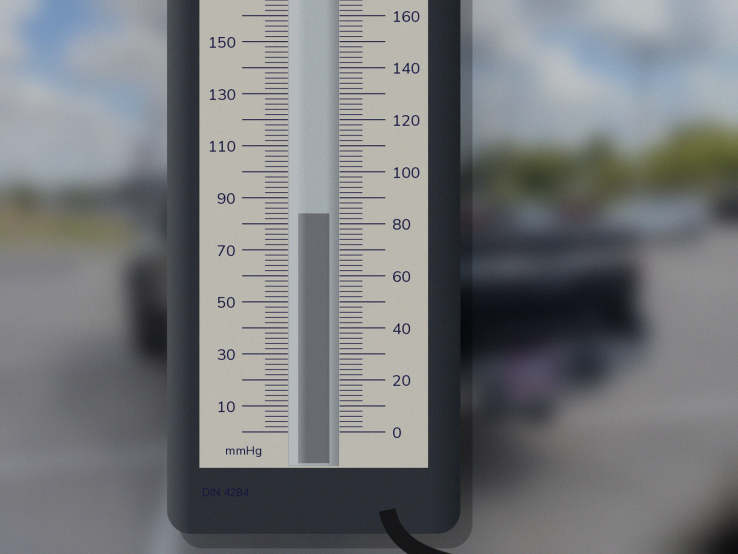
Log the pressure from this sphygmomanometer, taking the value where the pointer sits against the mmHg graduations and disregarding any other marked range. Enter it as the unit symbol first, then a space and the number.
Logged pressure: mmHg 84
